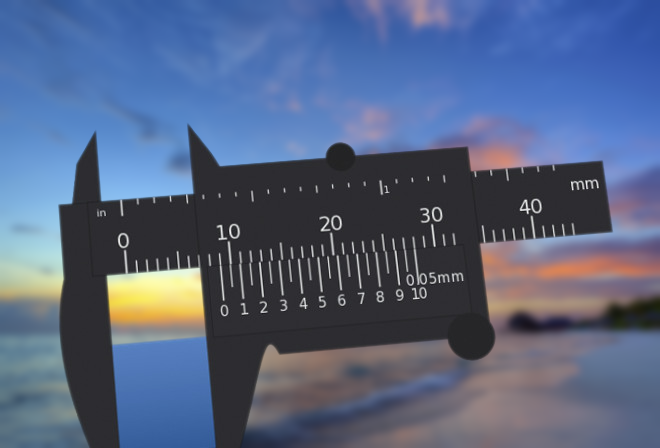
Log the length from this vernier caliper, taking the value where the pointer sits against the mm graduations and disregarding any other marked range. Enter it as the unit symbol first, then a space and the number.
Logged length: mm 9.0
